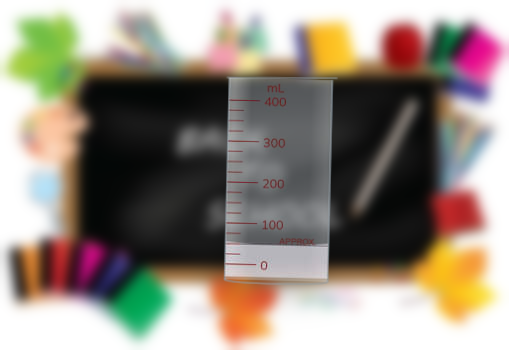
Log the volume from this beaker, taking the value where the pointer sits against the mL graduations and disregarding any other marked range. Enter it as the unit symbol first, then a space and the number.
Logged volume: mL 50
